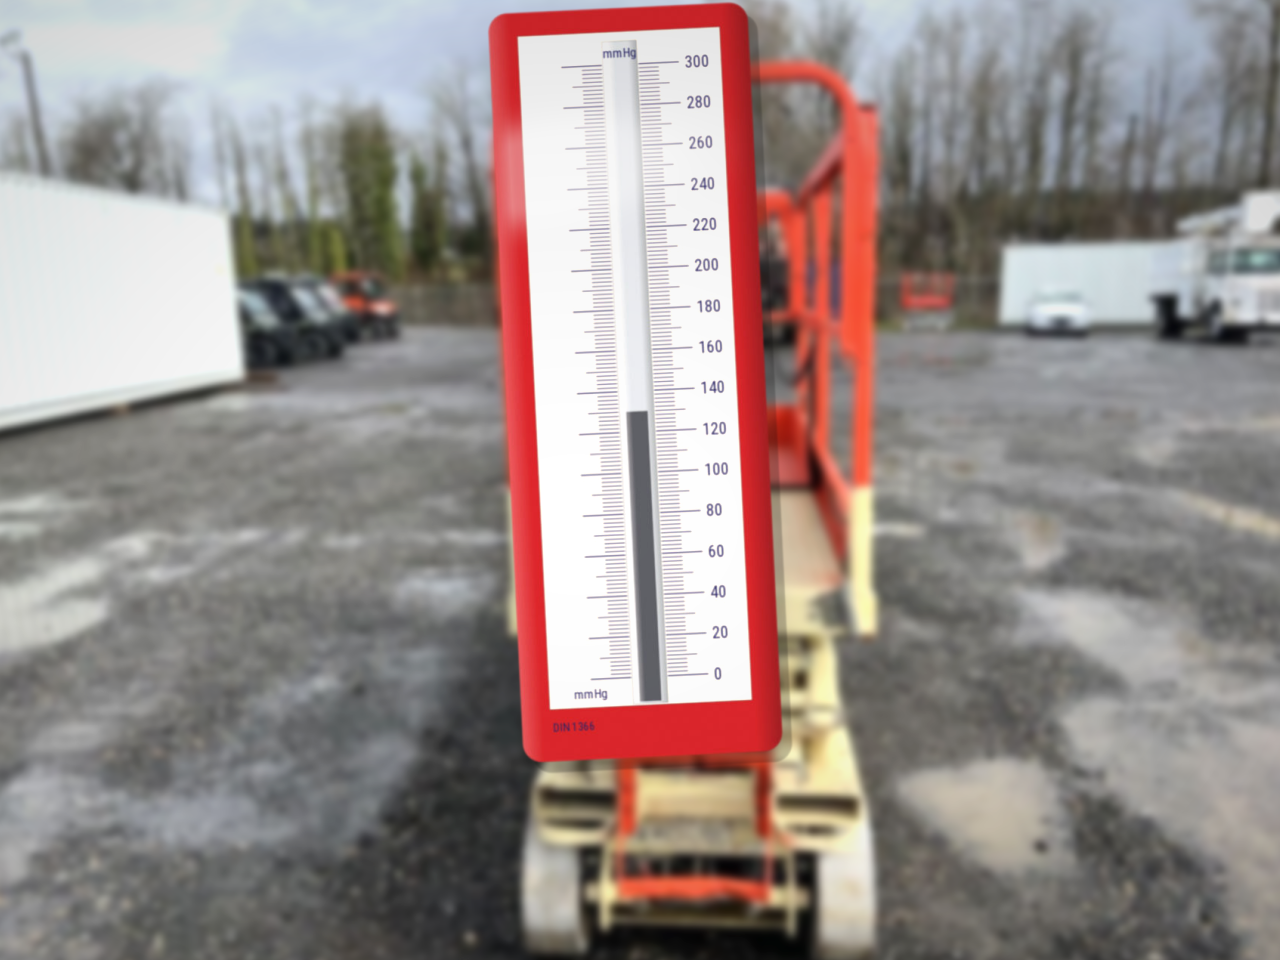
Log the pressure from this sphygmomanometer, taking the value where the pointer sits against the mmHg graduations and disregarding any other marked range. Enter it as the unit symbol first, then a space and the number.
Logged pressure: mmHg 130
